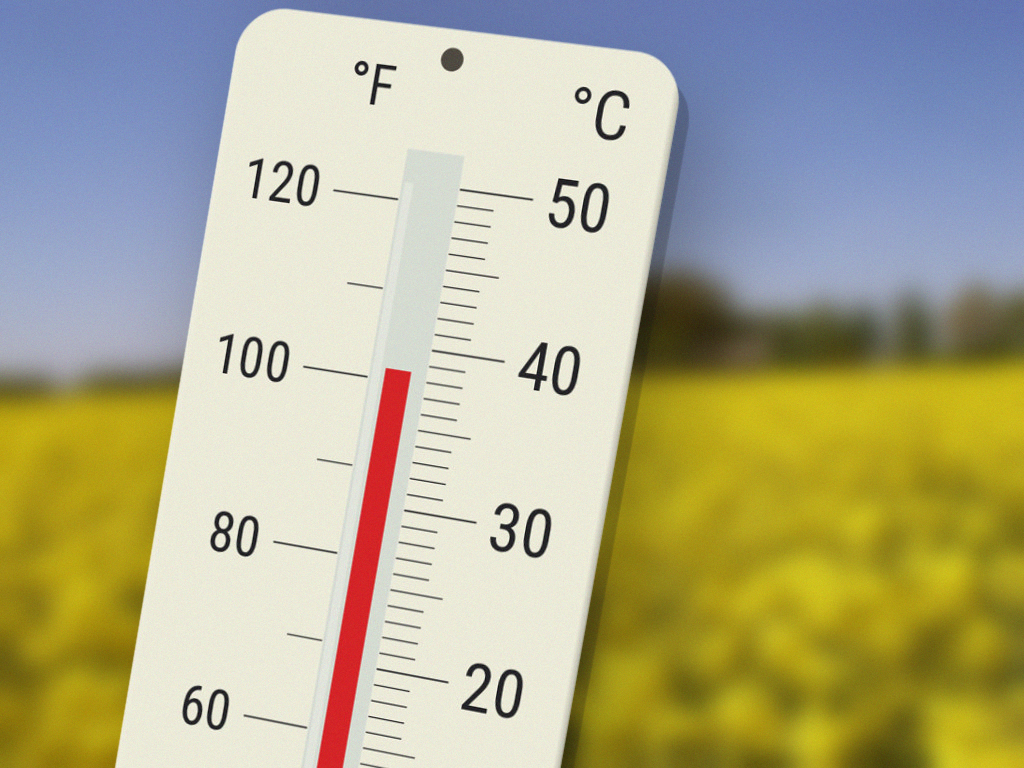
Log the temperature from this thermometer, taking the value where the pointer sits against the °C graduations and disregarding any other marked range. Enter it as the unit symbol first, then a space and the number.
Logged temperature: °C 38.5
